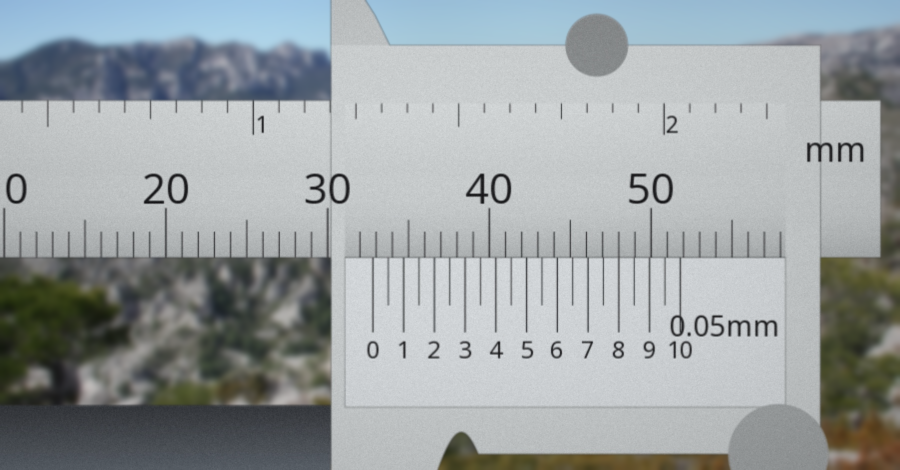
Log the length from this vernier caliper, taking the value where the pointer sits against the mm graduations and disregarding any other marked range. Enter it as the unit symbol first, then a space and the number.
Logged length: mm 32.8
